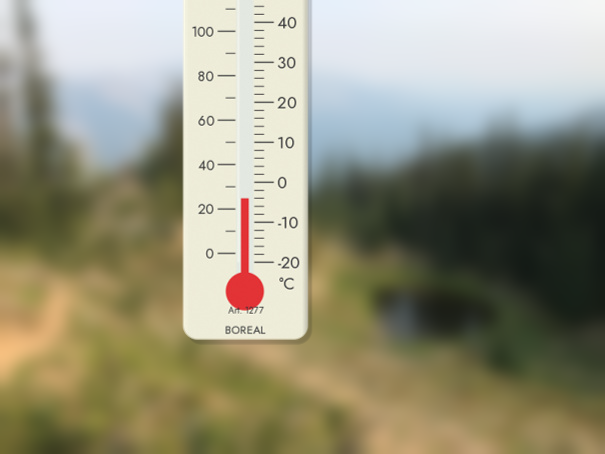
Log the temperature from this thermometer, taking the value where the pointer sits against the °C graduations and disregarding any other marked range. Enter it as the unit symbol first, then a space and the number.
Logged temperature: °C -4
